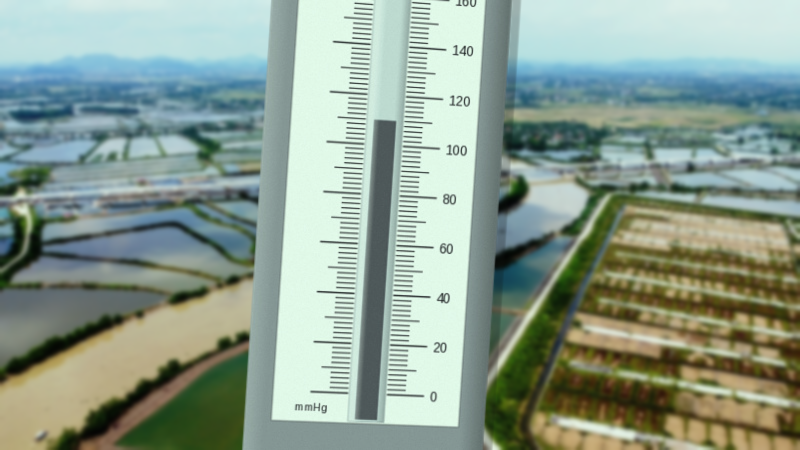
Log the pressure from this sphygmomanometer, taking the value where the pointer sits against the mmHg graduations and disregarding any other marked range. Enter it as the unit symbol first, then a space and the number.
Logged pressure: mmHg 110
